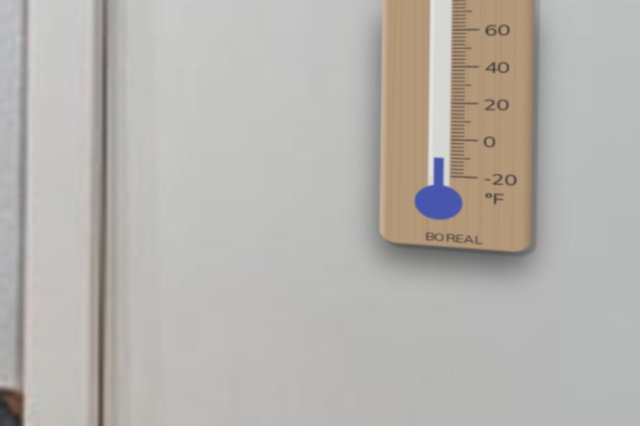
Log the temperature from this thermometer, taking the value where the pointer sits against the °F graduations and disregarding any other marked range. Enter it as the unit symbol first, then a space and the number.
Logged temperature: °F -10
